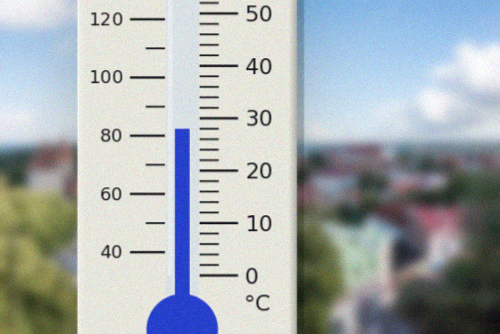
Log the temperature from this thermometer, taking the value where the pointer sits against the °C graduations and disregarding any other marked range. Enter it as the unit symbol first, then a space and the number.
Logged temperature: °C 28
